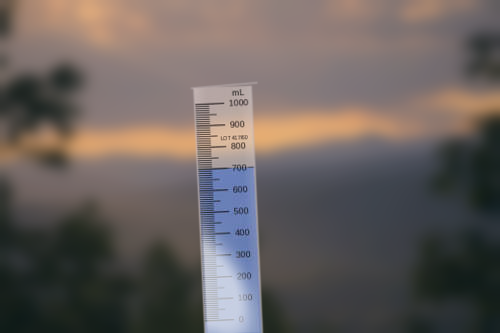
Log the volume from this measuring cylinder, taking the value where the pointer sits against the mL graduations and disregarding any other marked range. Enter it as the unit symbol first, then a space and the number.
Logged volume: mL 700
